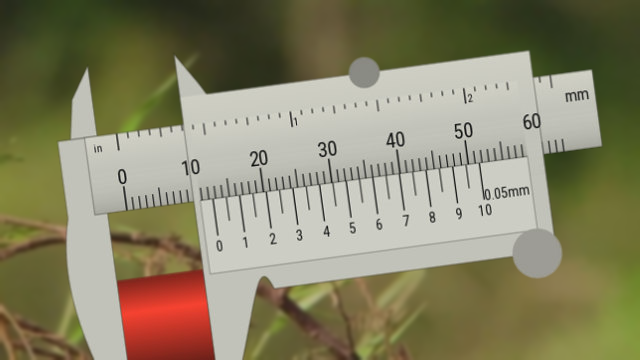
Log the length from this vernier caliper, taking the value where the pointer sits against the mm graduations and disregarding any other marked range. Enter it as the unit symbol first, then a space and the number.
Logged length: mm 12.6
